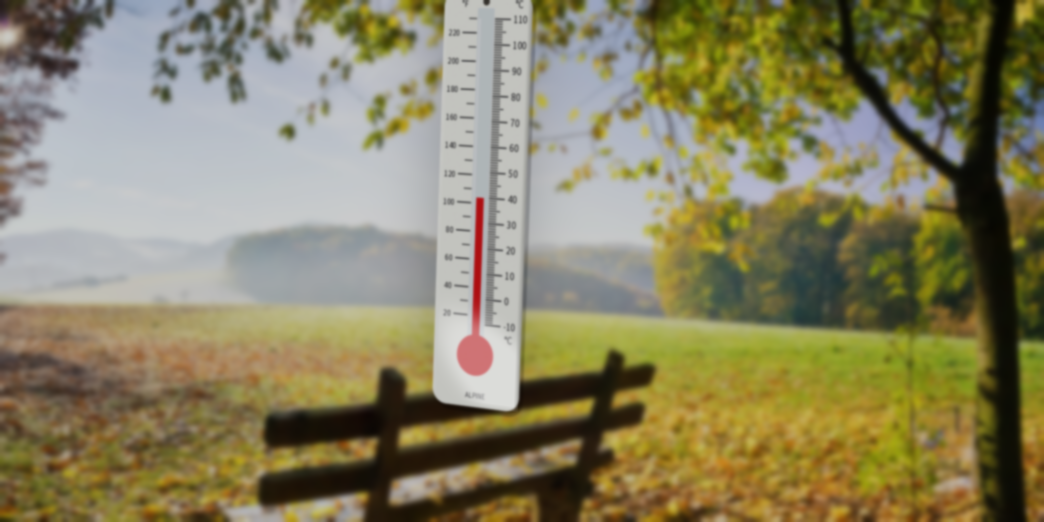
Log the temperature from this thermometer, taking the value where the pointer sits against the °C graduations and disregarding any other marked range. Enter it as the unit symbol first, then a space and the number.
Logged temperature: °C 40
